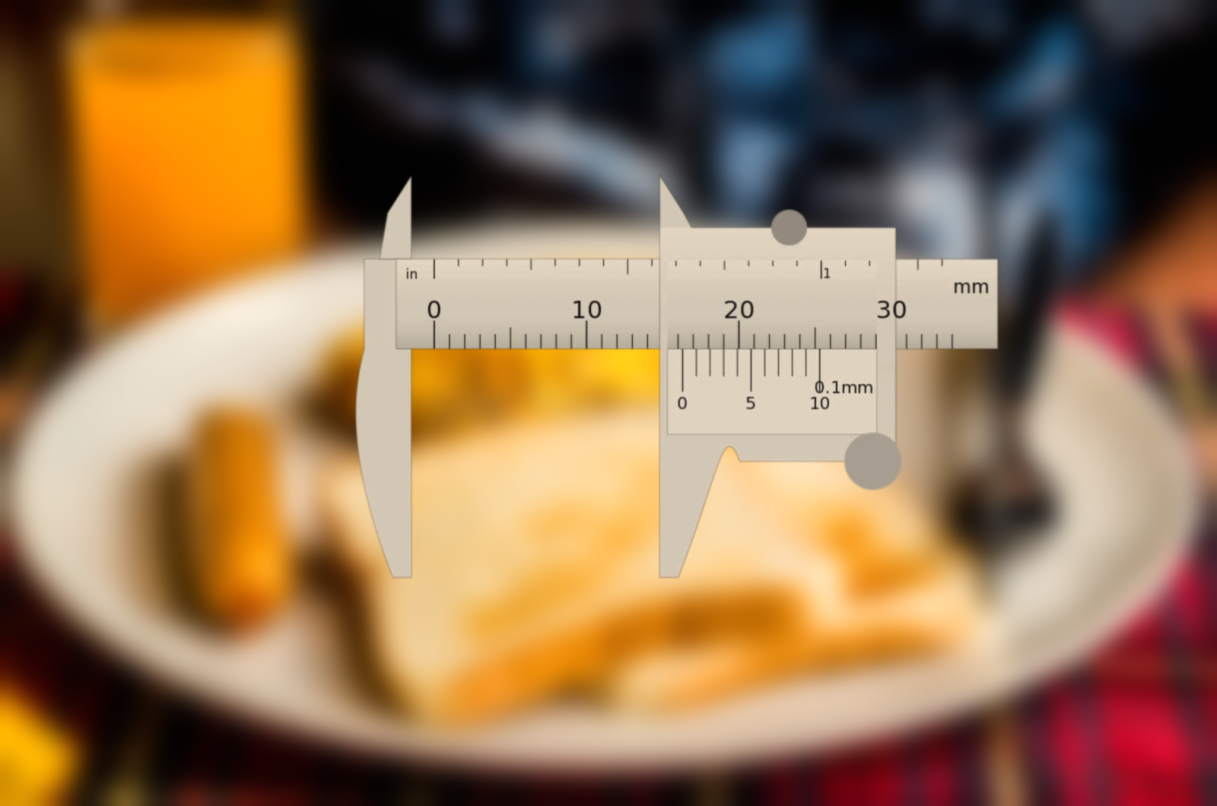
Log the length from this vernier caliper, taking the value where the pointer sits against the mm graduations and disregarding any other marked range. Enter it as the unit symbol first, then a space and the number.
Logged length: mm 16.3
